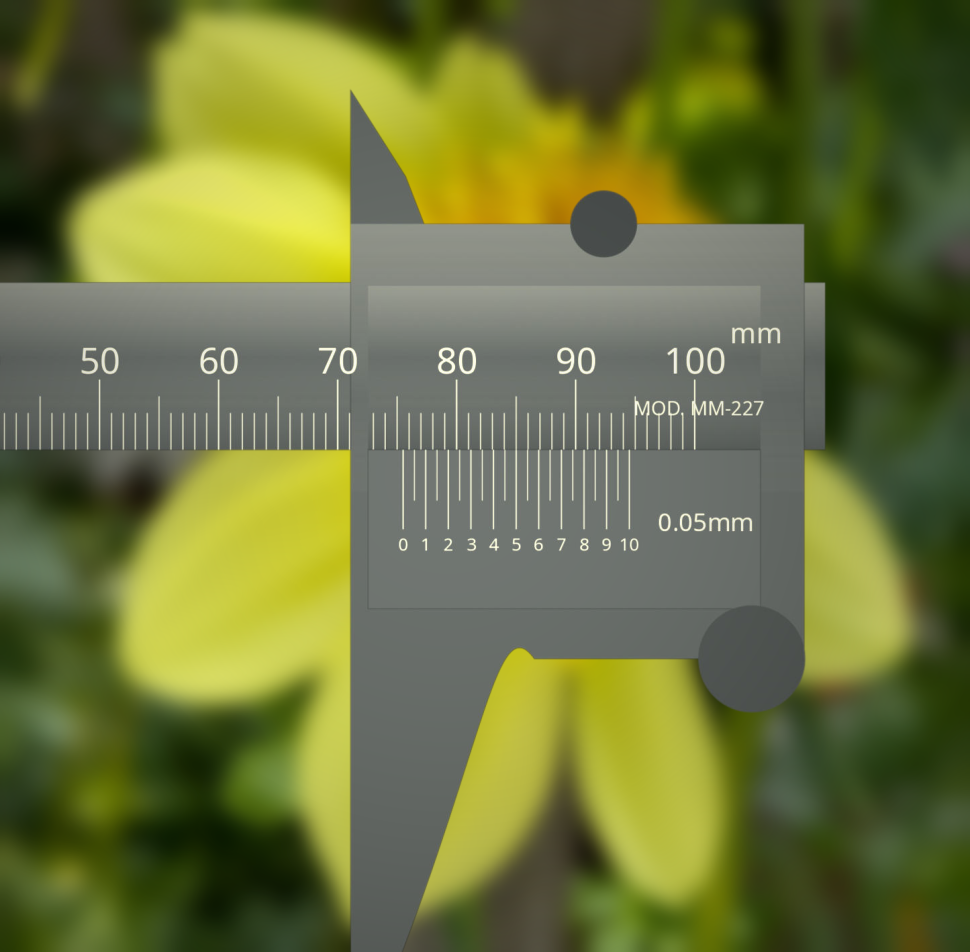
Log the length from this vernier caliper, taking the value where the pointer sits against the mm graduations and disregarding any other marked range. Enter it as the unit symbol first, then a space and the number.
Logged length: mm 75.5
